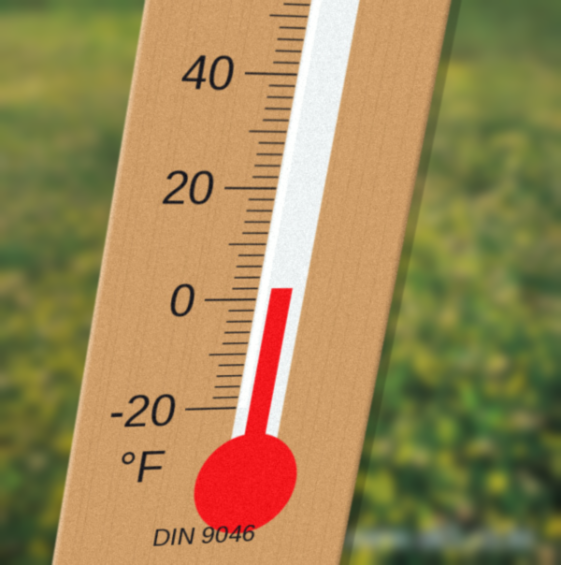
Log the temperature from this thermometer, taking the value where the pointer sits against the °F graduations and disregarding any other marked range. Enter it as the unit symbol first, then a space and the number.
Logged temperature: °F 2
